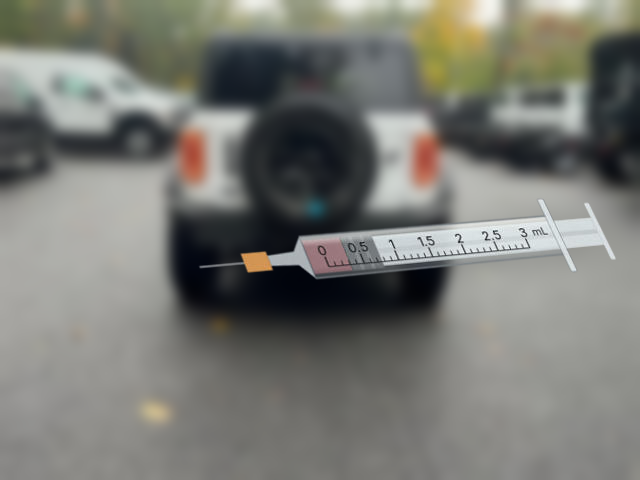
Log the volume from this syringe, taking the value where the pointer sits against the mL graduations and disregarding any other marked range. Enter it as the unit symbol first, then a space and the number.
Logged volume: mL 0.3
